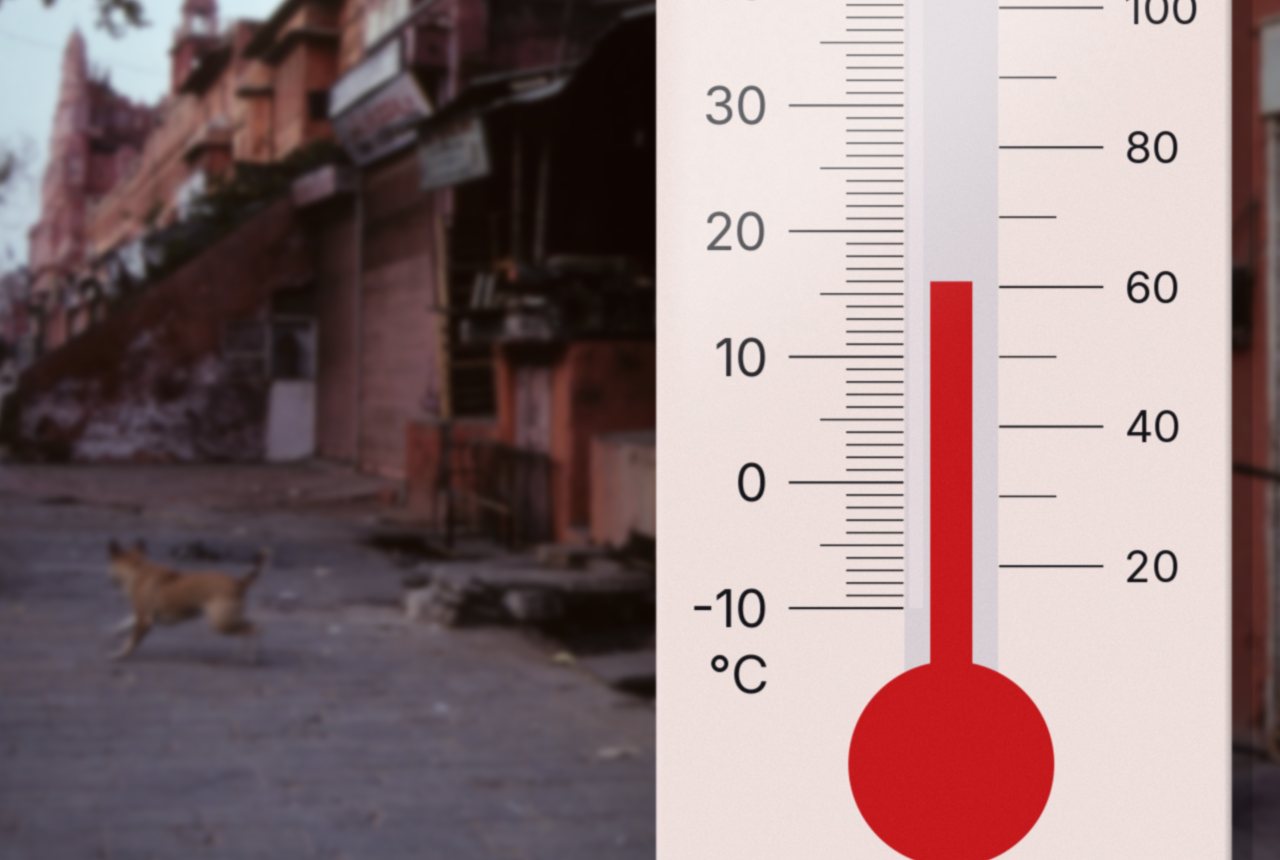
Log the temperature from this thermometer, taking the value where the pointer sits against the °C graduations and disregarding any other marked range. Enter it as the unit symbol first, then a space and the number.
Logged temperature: °C 16
